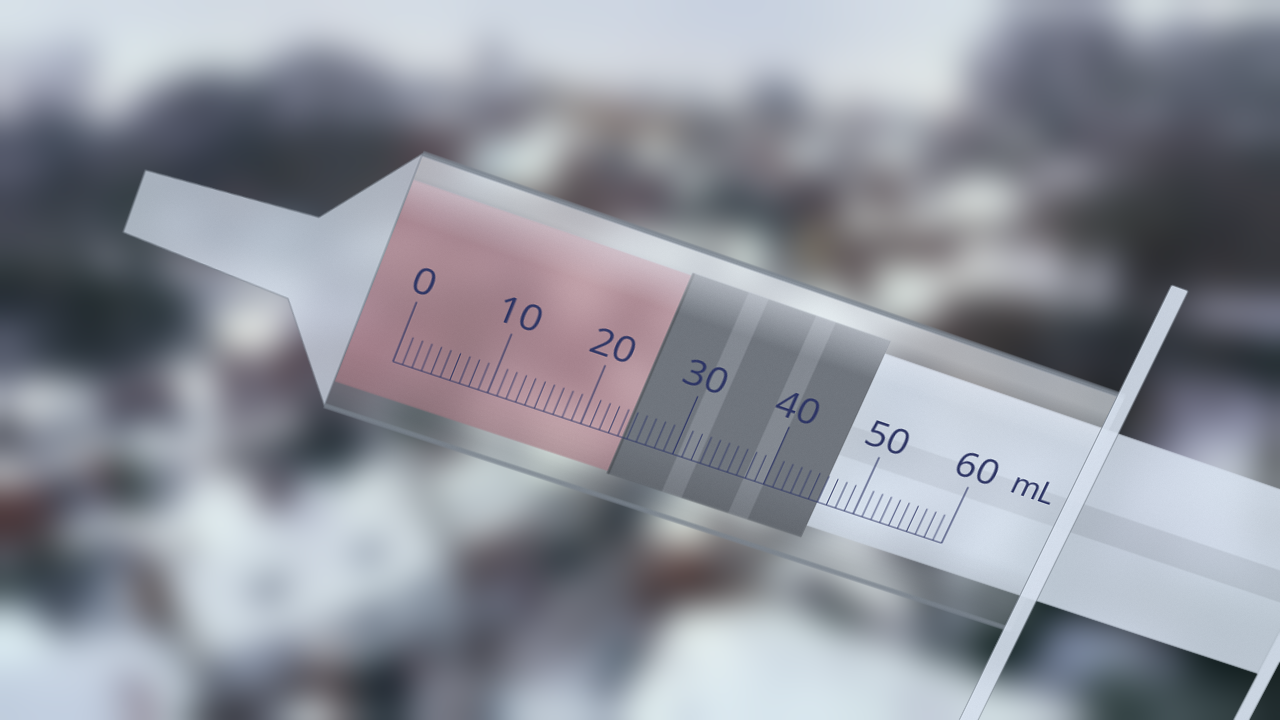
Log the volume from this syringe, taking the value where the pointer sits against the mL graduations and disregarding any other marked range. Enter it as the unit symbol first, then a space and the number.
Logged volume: mL 24.5
